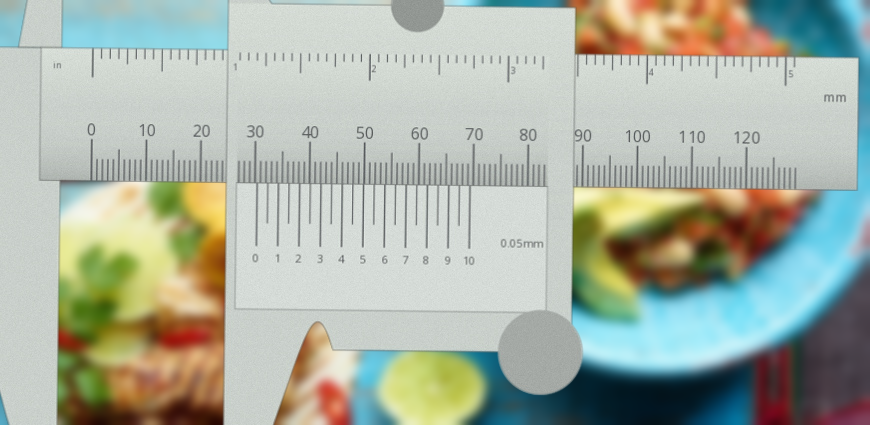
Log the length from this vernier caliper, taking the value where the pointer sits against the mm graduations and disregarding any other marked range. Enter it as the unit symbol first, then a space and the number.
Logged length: mm 30.4
